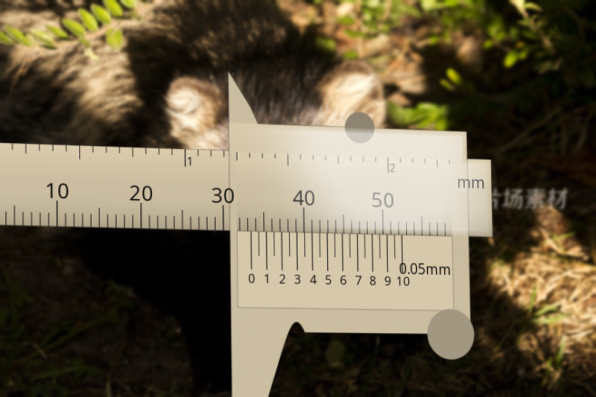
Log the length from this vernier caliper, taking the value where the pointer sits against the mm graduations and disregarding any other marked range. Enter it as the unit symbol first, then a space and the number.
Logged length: mm 33.4
